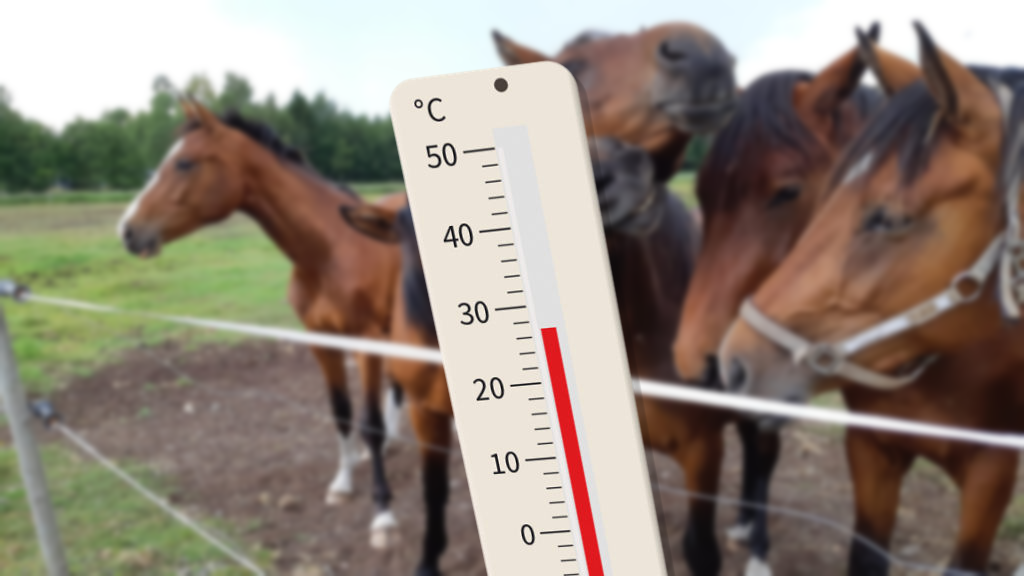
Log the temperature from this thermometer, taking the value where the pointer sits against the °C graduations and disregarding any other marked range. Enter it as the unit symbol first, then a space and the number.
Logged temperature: °C 27
